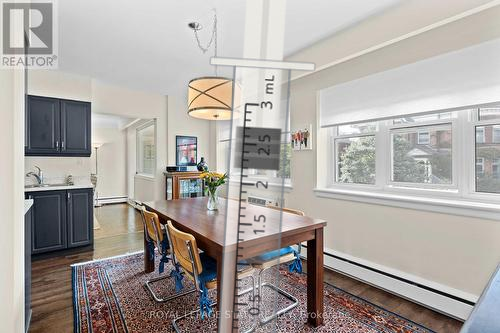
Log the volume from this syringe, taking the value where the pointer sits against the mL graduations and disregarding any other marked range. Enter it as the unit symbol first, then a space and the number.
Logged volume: mL 2.2
